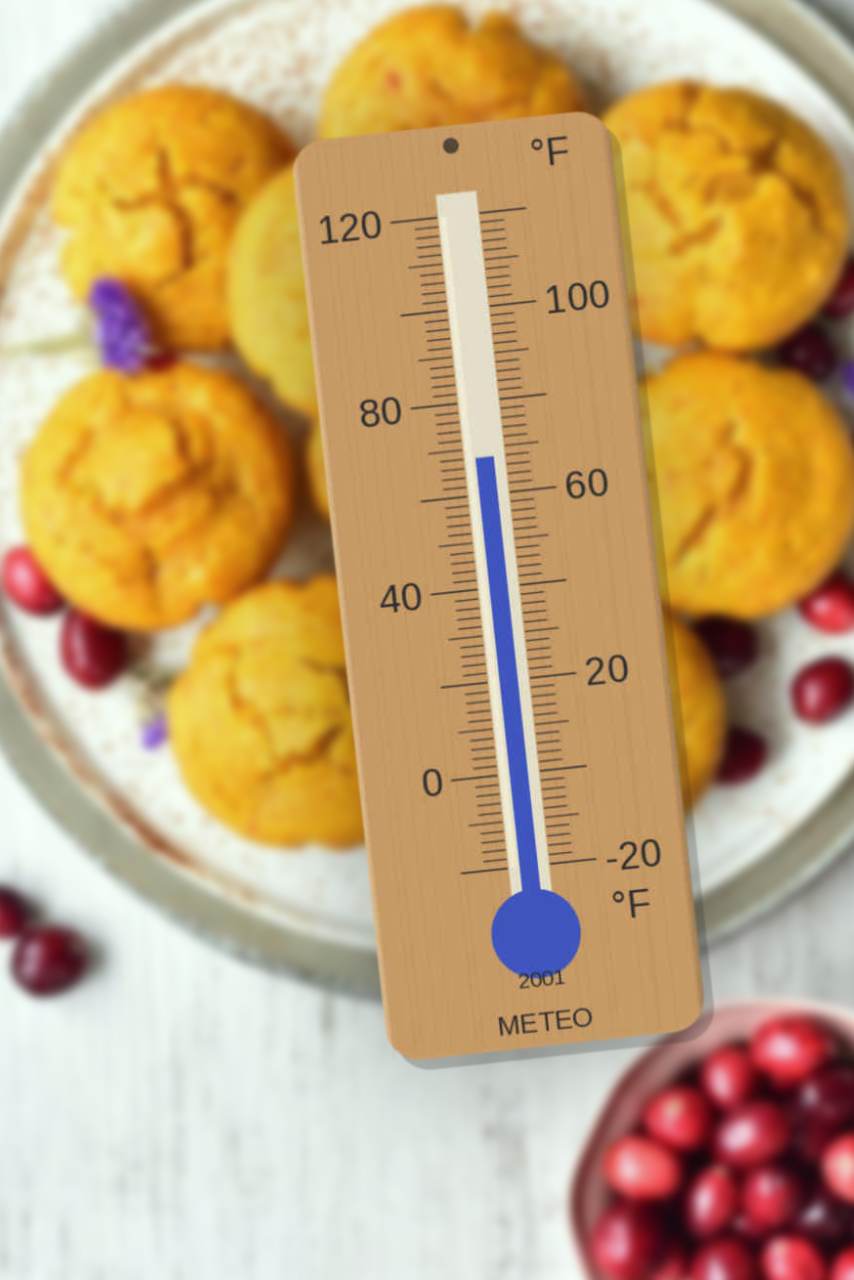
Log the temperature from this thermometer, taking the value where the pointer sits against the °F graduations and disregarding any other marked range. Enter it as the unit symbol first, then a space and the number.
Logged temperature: °F 68
